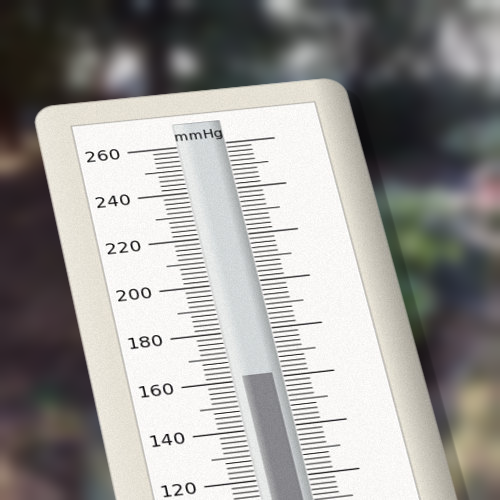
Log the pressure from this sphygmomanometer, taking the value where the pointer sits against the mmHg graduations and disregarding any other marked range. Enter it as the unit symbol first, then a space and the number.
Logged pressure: mmHg 162
